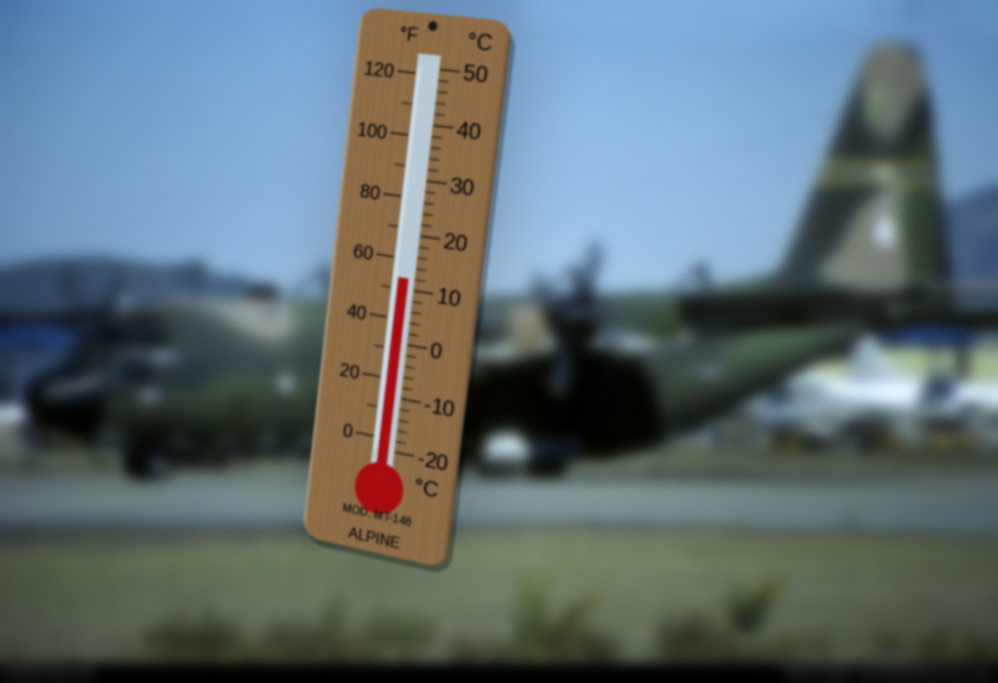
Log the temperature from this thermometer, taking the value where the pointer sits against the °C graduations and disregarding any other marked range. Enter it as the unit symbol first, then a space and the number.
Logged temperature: °C 12
